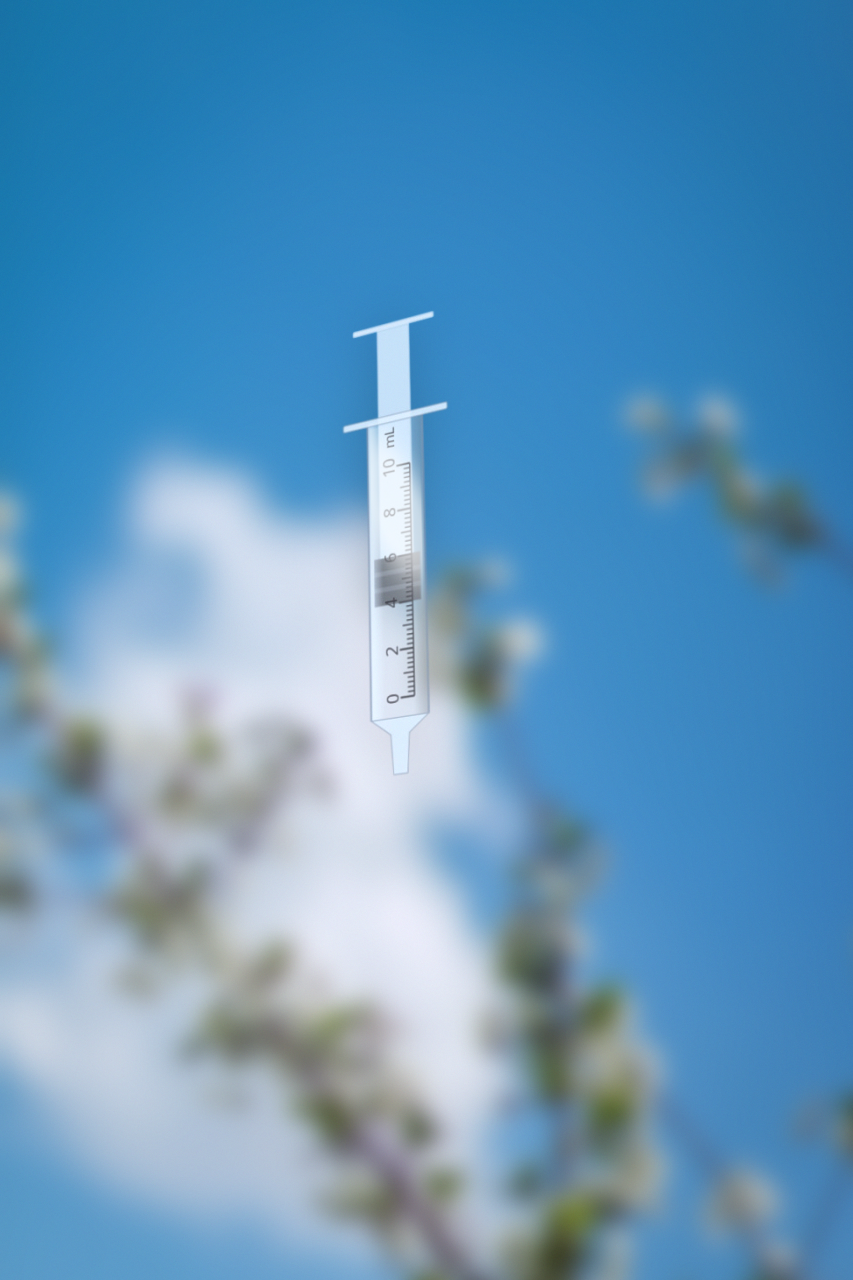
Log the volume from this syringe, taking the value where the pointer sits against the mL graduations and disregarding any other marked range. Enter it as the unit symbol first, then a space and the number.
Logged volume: mL 4
